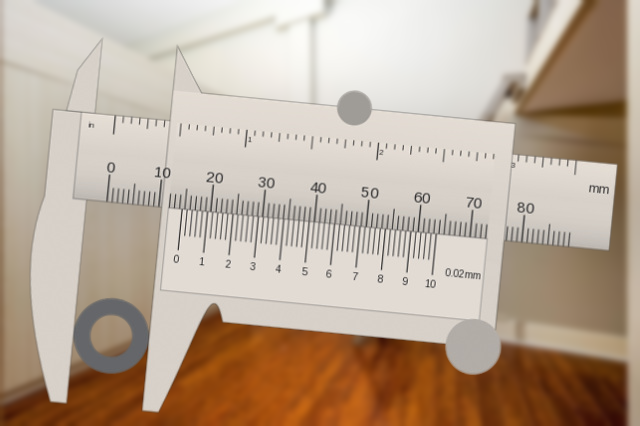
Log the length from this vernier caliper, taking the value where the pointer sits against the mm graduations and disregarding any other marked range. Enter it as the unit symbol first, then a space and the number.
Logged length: mm 14.5
